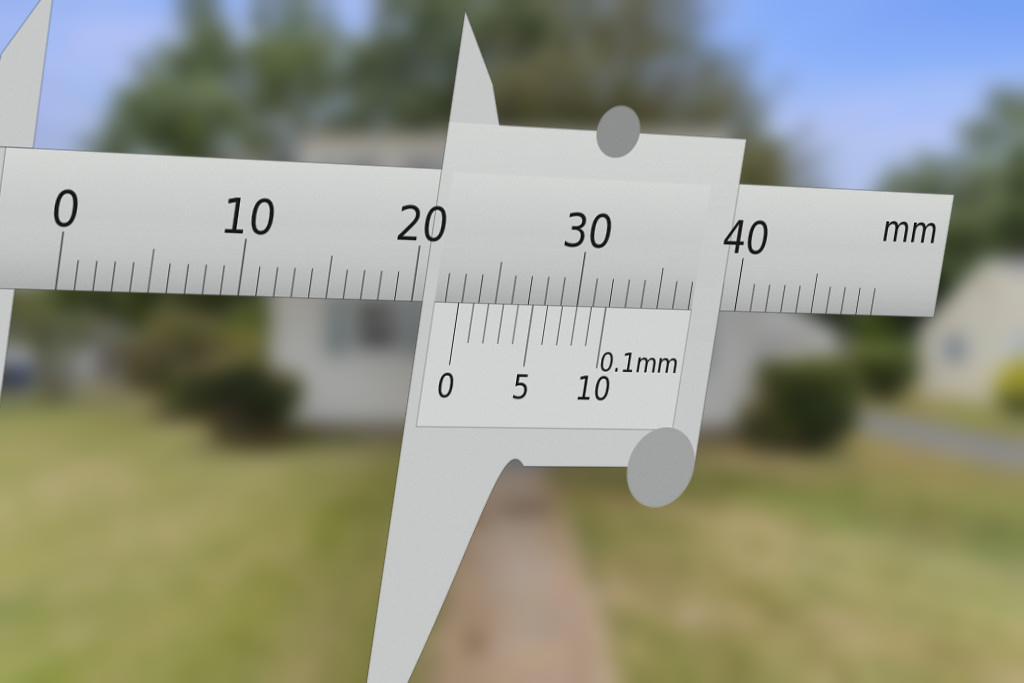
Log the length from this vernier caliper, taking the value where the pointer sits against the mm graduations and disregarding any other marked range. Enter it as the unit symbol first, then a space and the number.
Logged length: mm 22.8
